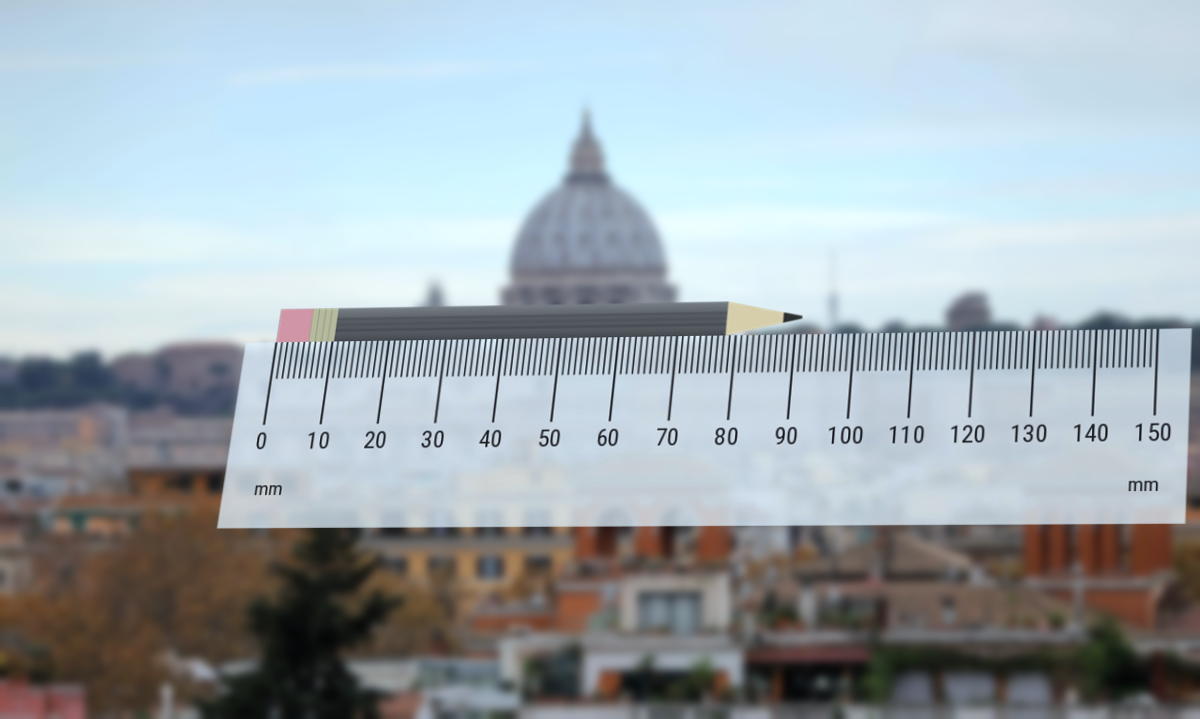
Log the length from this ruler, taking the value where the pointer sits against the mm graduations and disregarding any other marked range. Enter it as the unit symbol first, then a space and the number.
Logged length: mm 91
